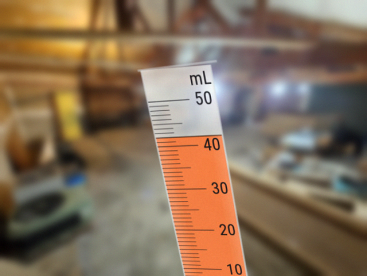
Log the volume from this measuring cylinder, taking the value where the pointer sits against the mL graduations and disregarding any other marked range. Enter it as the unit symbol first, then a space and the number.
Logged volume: mL 42
